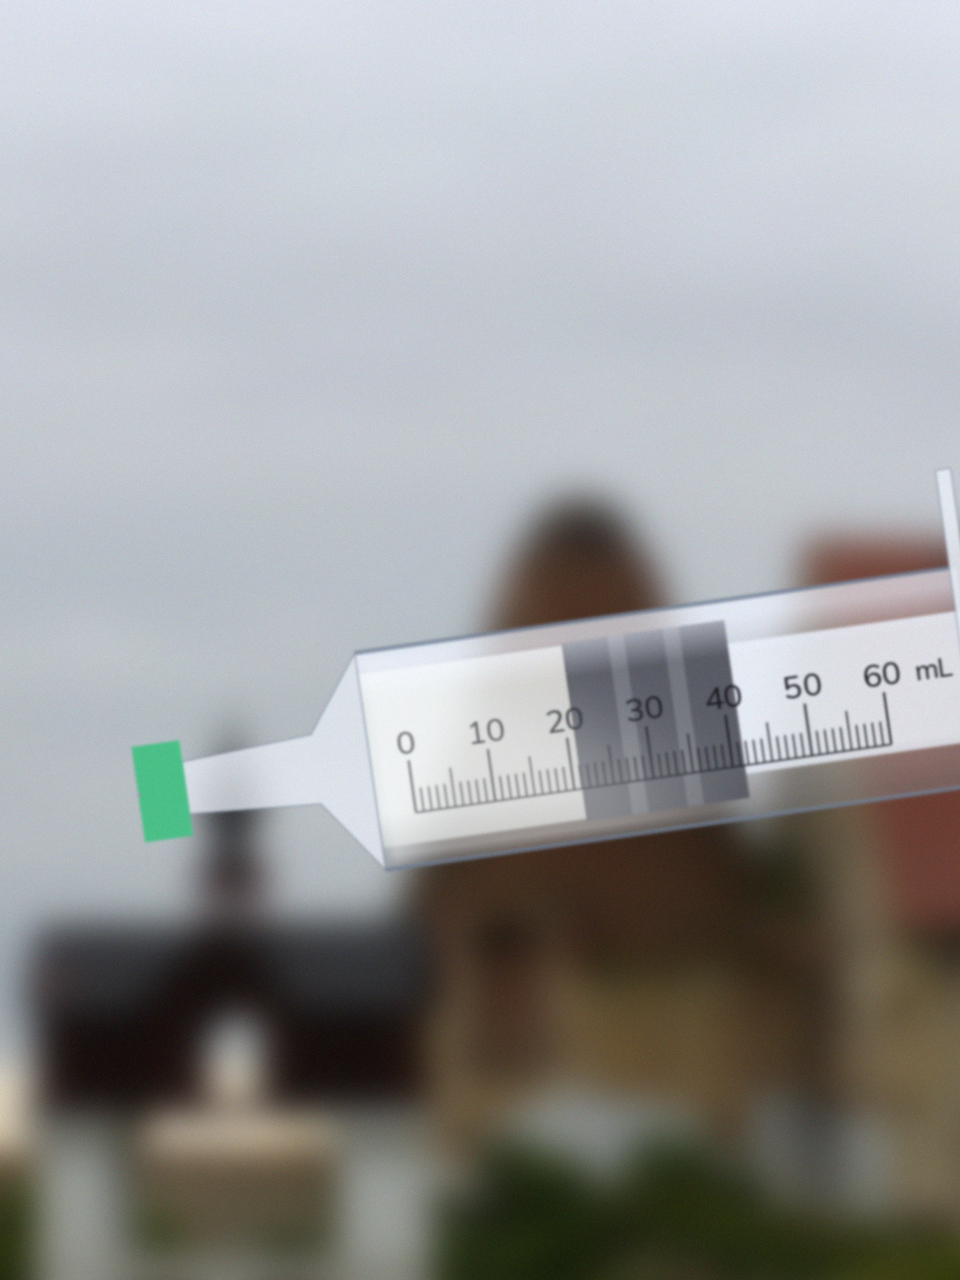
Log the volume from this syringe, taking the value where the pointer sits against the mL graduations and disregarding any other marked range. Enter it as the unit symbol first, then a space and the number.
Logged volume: mL 21
